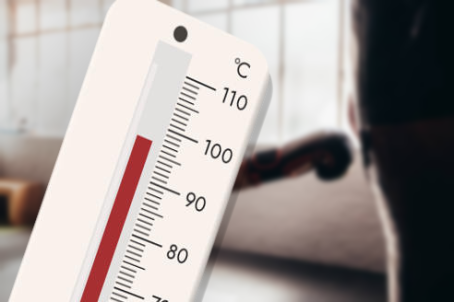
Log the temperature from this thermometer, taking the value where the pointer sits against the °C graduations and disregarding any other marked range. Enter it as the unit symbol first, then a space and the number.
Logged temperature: °C 97
